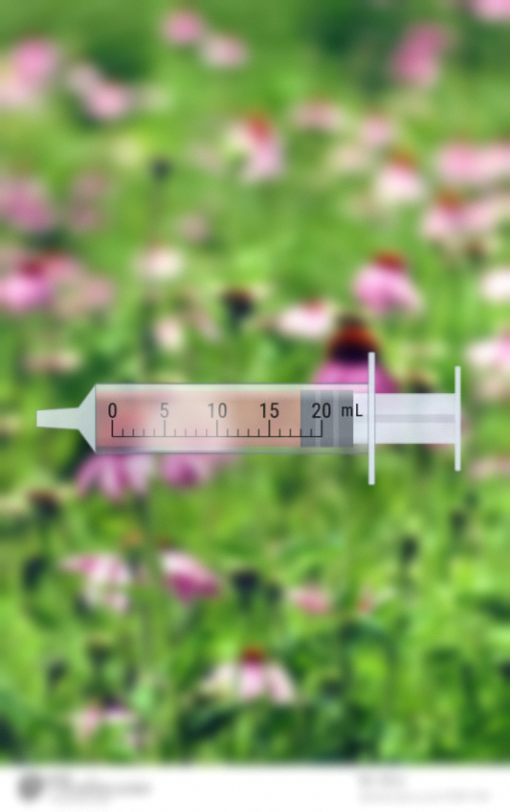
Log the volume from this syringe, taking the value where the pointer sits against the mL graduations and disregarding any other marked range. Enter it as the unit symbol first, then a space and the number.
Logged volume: mL 18
